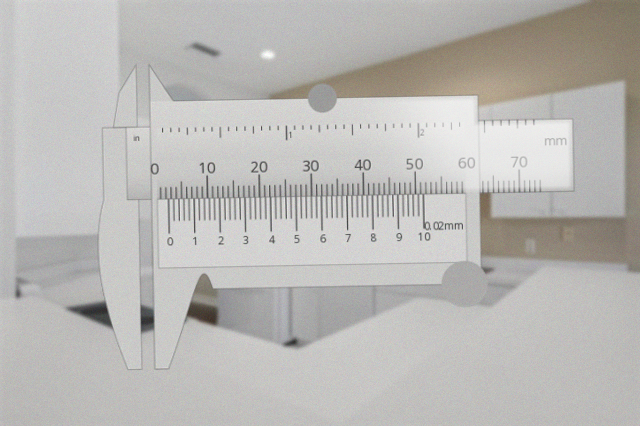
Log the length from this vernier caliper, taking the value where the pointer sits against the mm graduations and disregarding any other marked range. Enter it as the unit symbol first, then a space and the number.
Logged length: mm 2.5
